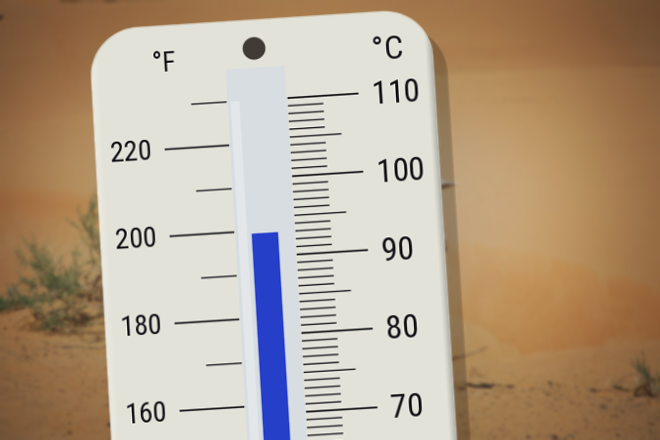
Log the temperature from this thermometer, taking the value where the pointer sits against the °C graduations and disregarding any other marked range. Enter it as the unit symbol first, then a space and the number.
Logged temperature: °C 93
